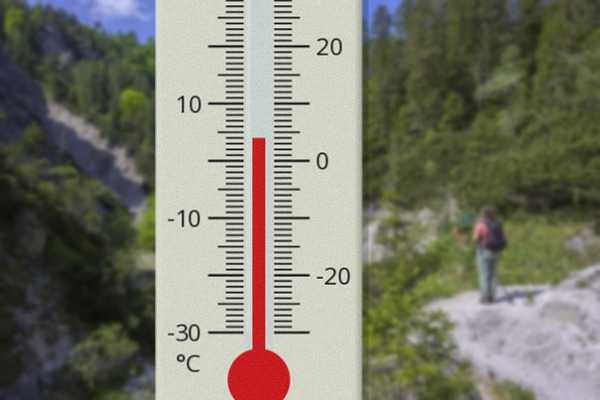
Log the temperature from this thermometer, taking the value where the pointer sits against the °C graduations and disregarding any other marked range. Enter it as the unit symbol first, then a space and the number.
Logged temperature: °C 4
